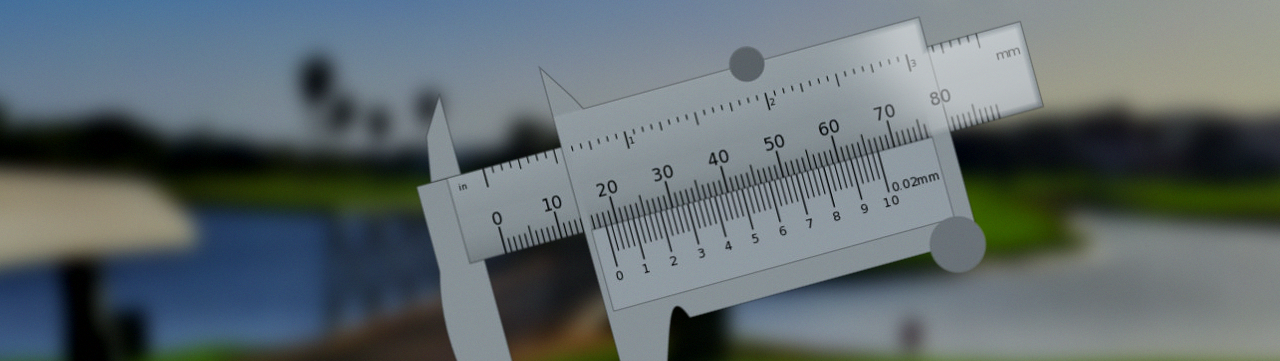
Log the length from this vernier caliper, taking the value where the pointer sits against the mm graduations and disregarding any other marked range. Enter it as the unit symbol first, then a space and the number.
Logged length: mm 18.0
